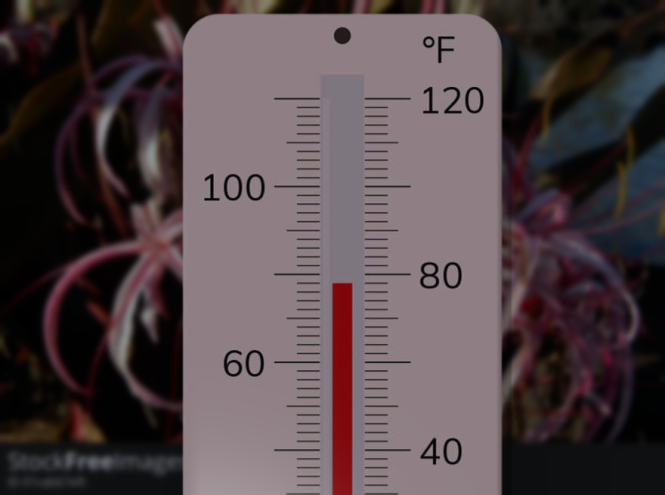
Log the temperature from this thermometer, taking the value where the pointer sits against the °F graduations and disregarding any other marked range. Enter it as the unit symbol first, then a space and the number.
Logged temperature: °F 78
